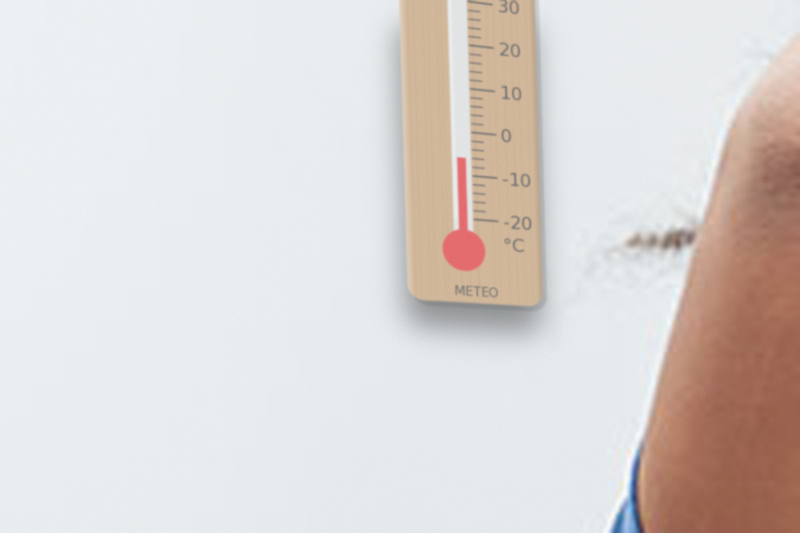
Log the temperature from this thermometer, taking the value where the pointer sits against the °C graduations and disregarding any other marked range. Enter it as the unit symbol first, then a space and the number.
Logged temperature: °C -6
